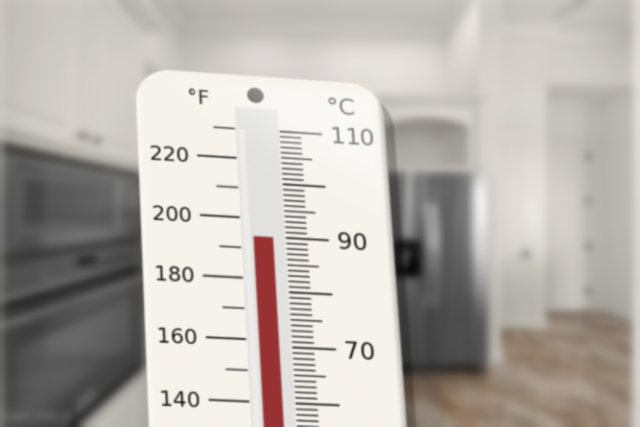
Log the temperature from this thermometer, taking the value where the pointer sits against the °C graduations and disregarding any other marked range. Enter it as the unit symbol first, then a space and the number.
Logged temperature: °C 90
